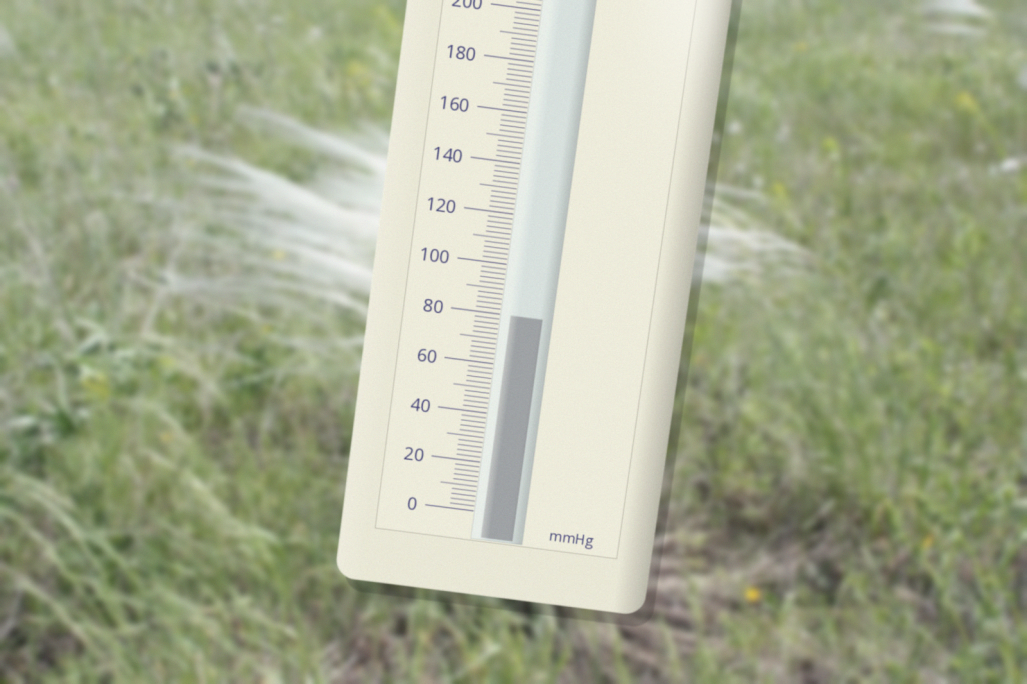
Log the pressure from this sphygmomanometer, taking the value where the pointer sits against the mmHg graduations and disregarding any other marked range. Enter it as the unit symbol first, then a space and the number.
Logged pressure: mmHg 80
